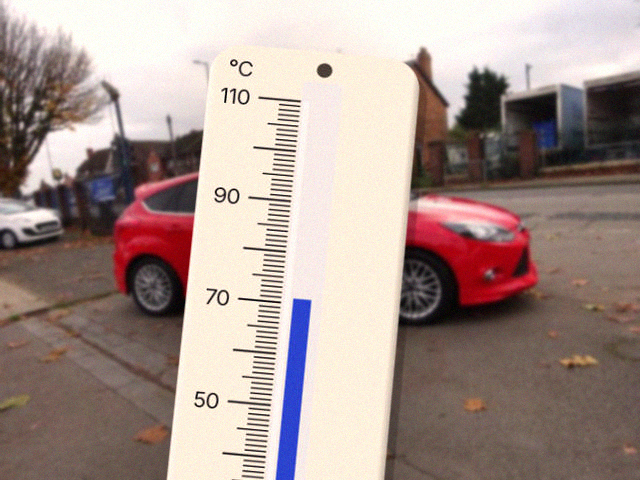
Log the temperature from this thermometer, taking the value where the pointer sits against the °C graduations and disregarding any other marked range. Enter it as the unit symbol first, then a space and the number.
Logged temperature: °C 71
